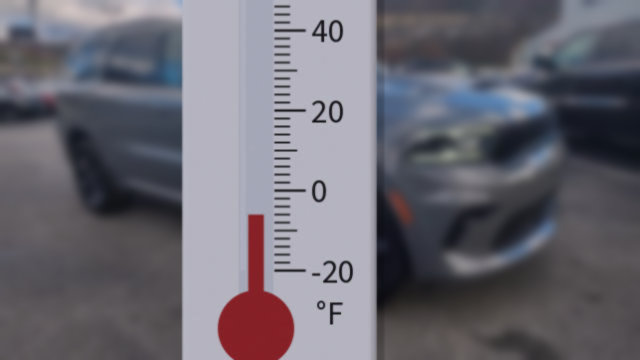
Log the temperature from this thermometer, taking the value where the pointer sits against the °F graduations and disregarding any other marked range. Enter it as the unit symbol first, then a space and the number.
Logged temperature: °F -6
